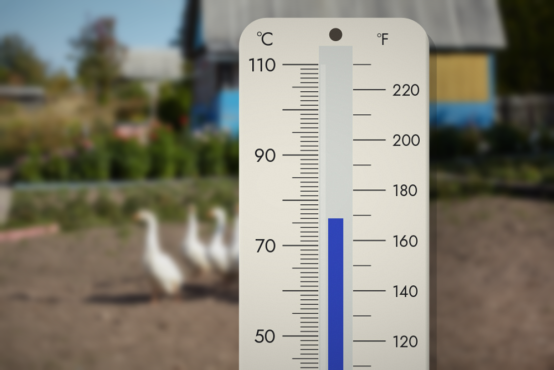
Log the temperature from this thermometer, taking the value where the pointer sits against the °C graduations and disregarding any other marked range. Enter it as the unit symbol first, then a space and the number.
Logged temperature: °C 76
